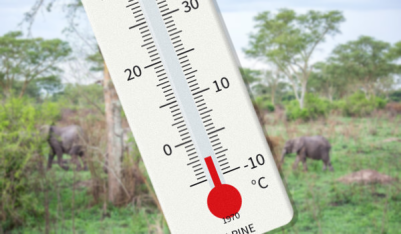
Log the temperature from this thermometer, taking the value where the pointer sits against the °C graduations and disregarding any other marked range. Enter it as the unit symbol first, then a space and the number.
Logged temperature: °C -5
